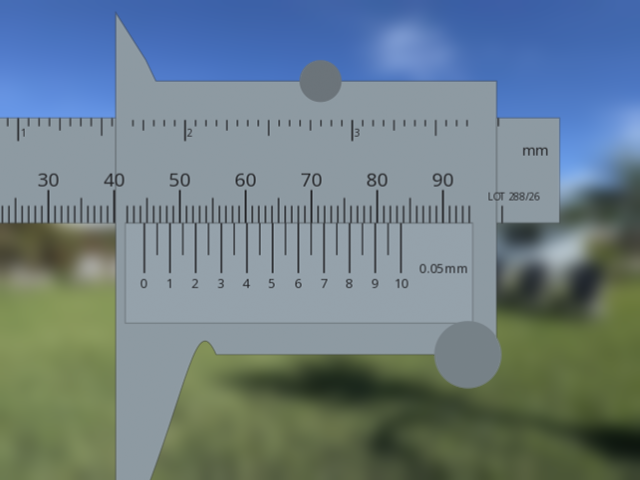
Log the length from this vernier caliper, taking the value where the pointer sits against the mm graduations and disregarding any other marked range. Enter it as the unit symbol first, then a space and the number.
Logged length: mm 44.6
